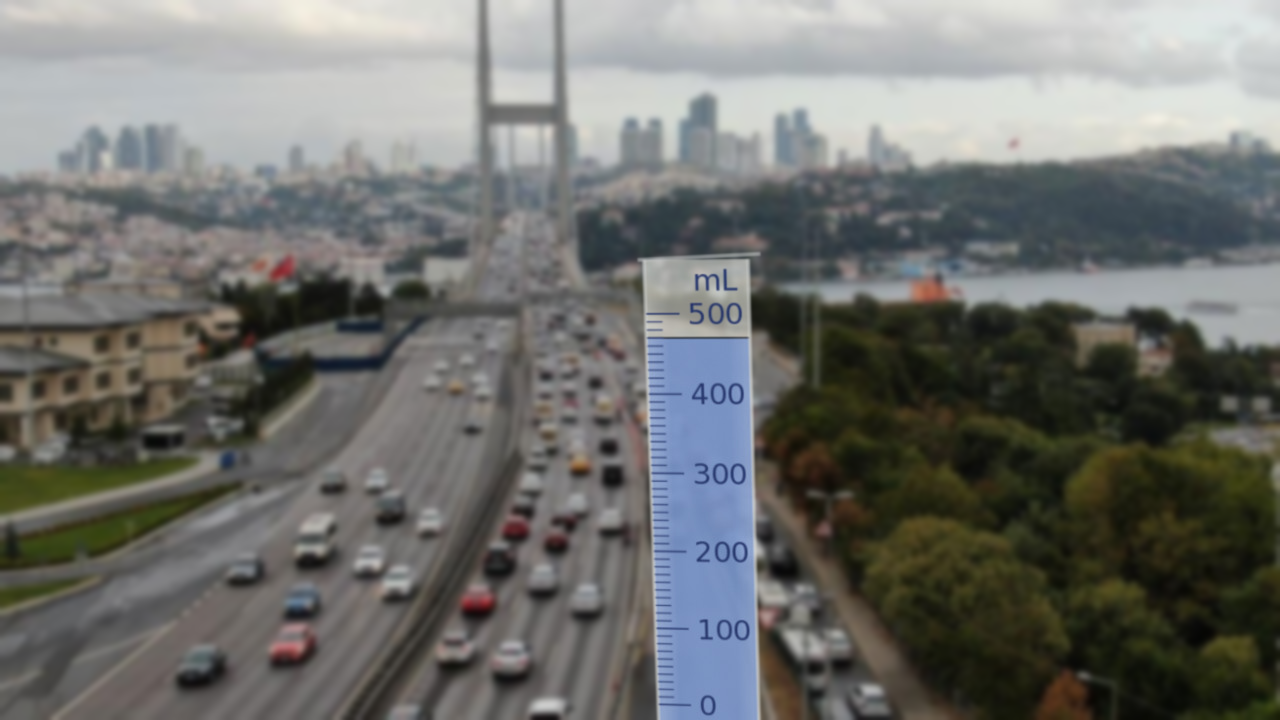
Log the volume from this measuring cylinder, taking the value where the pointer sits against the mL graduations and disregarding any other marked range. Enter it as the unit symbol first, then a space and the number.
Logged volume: mL 470
